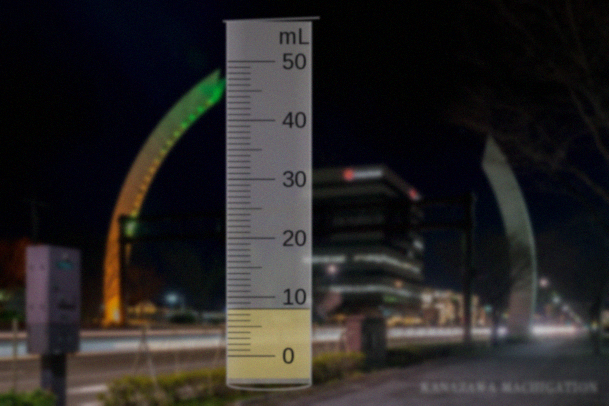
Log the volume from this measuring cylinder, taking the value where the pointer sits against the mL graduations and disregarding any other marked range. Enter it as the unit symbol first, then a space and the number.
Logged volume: mL 8
